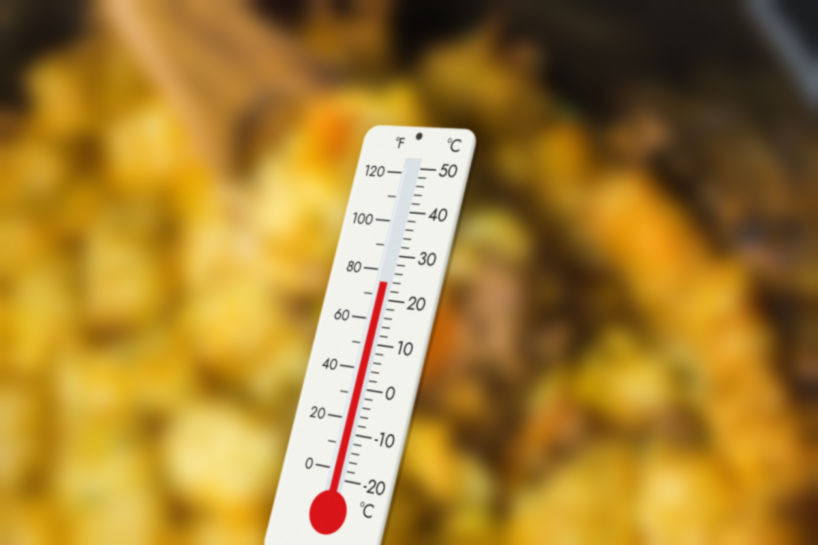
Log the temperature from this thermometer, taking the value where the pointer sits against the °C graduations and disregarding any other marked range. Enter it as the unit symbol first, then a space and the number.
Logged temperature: °C 24
